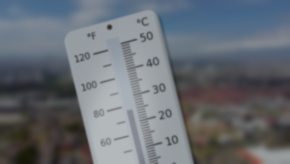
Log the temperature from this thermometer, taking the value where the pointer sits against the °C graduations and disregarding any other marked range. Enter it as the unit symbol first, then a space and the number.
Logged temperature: °C 25
